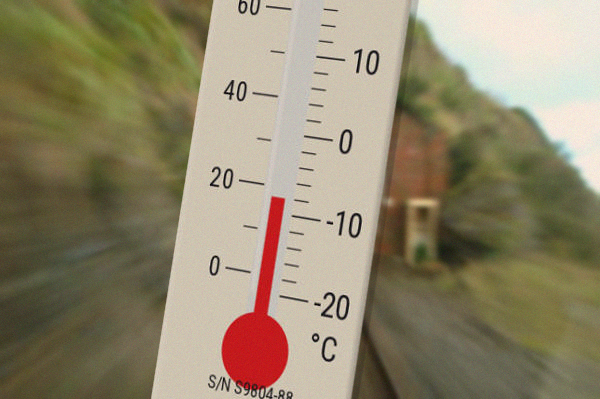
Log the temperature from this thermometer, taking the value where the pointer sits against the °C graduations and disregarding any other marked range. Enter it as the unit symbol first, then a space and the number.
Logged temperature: °C -8
